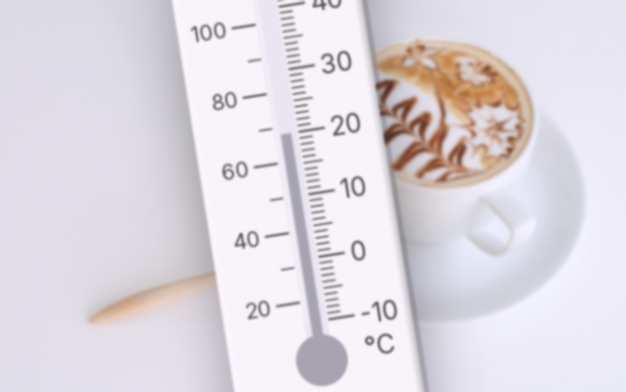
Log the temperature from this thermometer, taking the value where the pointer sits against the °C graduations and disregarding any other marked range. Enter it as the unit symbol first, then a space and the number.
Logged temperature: °C 20
